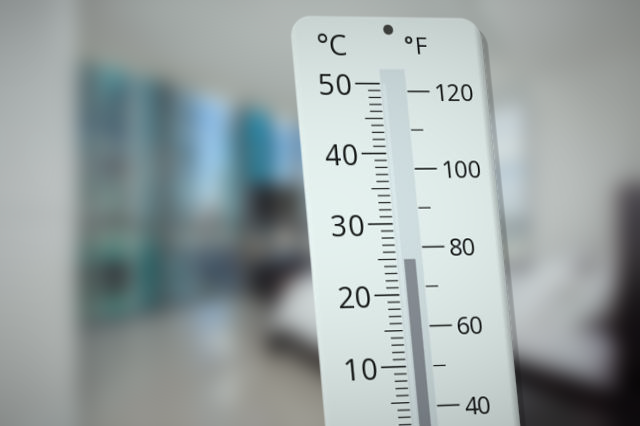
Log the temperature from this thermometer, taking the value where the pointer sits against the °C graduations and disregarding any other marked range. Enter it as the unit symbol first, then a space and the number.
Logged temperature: °C 25
